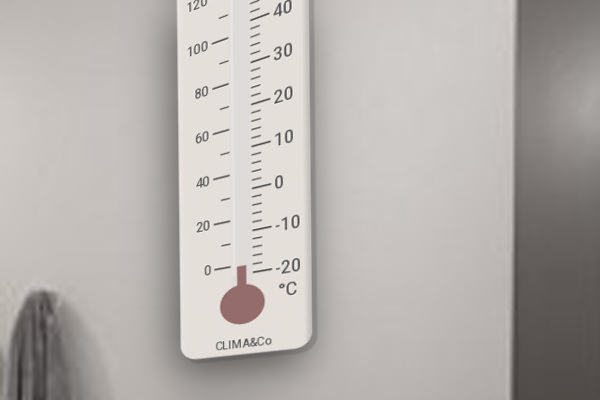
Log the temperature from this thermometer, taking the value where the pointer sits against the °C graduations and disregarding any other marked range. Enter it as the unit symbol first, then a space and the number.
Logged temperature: °C -18
